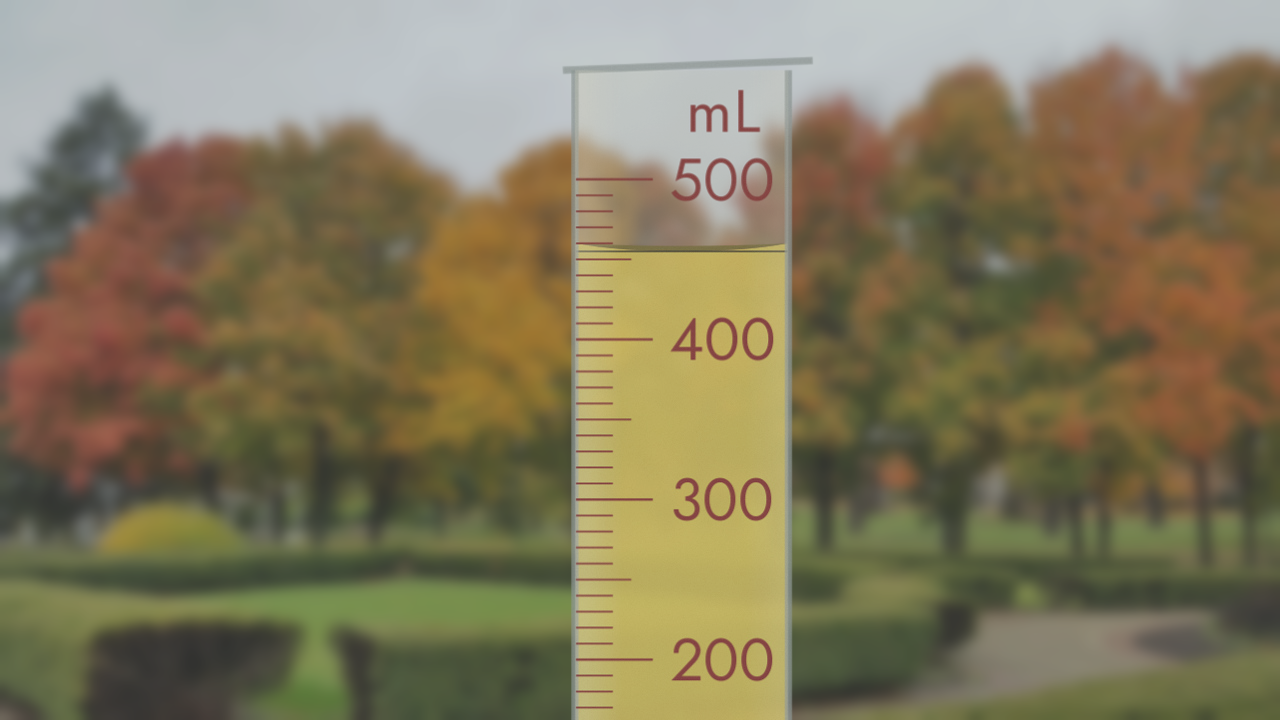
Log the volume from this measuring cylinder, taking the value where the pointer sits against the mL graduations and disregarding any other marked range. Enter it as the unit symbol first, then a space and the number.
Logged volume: mL 455
